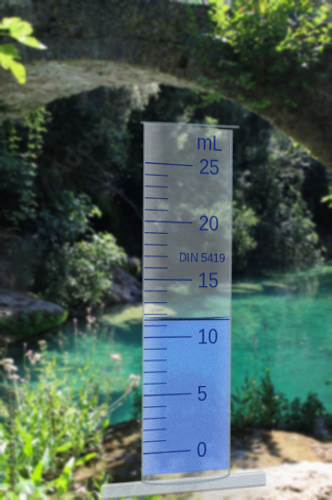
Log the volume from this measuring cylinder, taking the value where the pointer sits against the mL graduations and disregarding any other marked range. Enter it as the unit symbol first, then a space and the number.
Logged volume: mL 11.5
